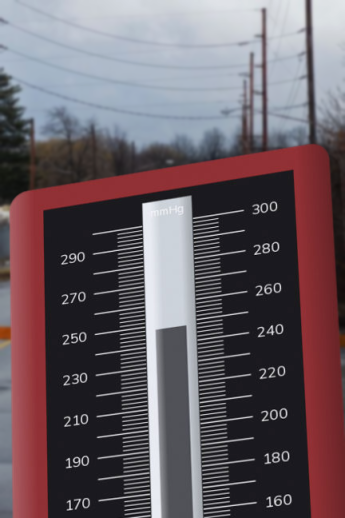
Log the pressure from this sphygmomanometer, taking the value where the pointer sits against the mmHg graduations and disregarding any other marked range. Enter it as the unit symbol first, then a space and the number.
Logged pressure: mmHg 248
